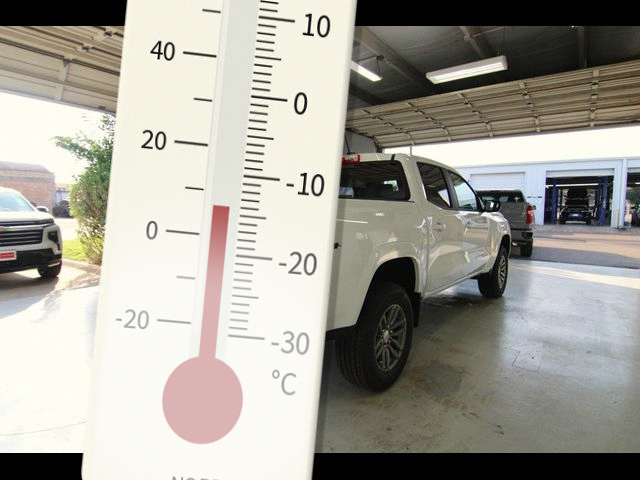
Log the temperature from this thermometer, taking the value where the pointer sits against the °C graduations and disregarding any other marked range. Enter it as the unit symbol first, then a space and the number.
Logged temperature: °C -14
